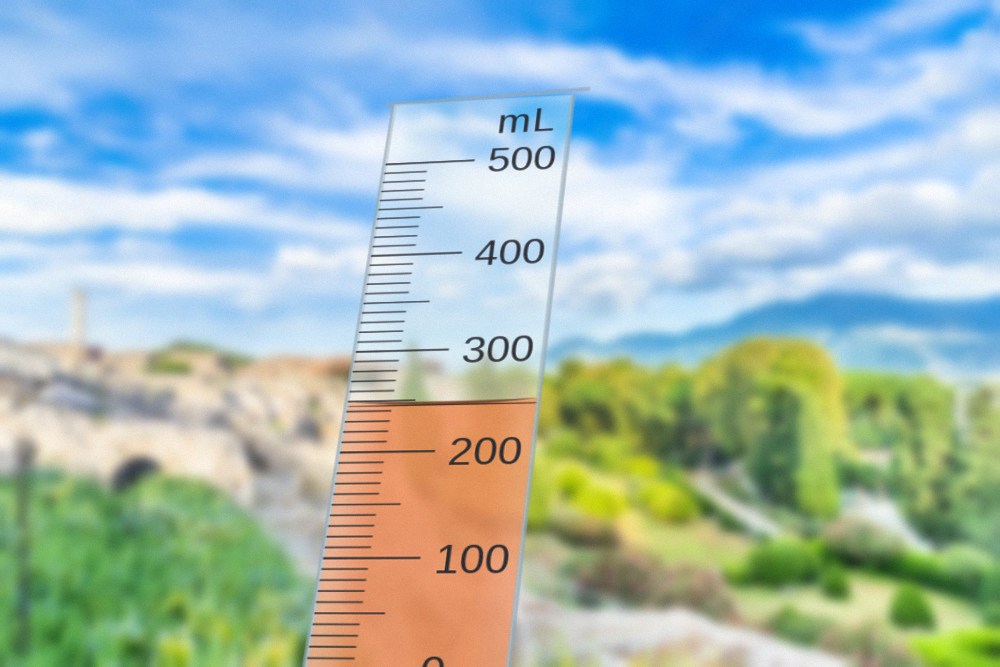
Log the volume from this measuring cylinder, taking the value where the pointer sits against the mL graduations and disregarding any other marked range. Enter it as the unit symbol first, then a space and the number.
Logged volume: mL 245
